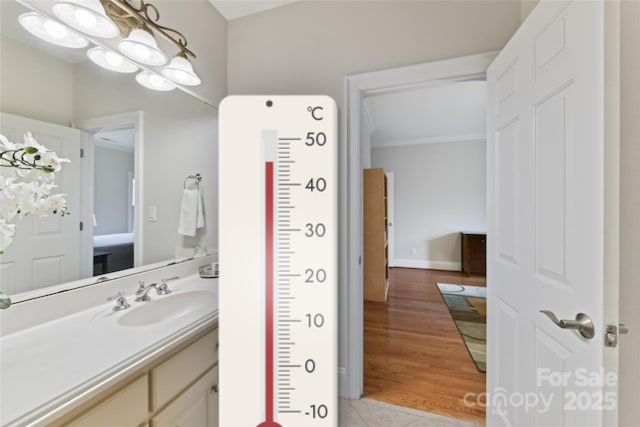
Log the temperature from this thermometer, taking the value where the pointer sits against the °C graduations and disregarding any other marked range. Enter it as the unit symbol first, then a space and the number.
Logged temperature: °C 45
